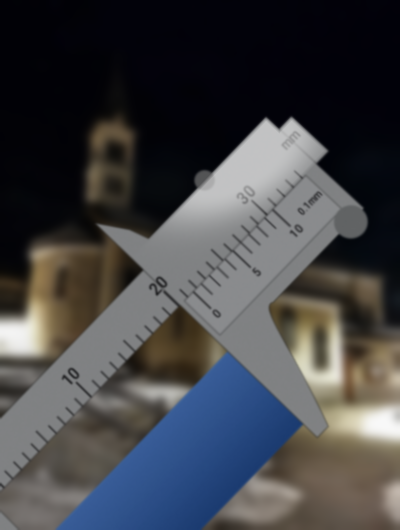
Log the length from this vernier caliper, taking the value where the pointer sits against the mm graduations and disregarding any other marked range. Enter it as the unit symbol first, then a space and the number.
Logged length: mm 21.6
